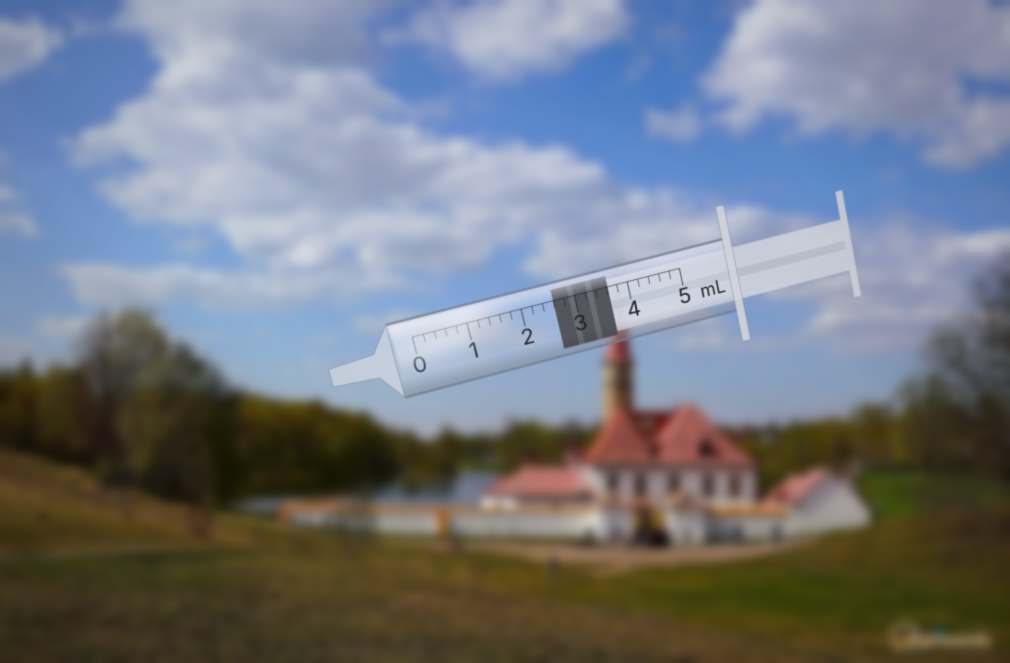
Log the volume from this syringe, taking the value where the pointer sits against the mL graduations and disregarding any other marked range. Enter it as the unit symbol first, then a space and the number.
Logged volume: mL 2.6
